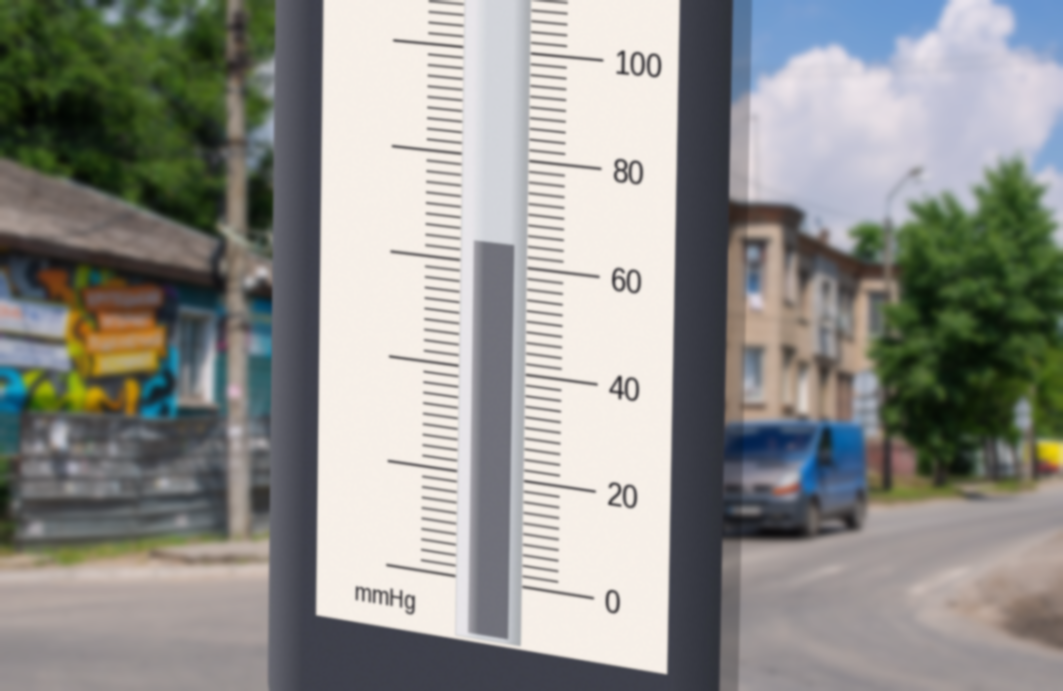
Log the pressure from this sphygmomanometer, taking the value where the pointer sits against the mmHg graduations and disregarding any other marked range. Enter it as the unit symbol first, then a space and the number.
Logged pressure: mmHg 64
